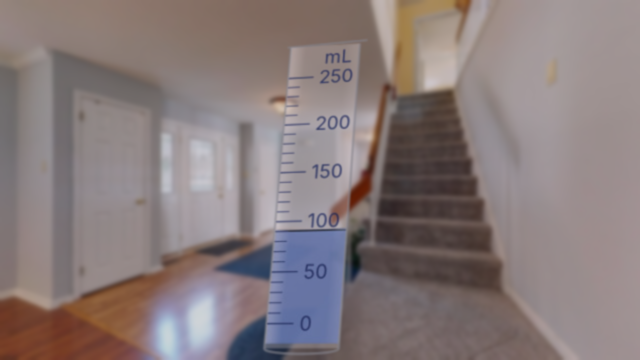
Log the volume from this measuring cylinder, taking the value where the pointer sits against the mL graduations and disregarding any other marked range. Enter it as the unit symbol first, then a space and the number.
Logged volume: mL 90
